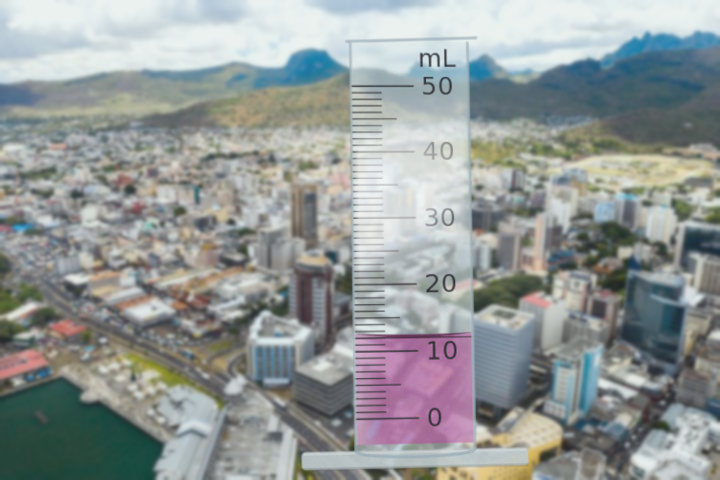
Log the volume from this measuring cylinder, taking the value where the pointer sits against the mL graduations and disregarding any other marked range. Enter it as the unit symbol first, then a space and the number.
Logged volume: mL 12
